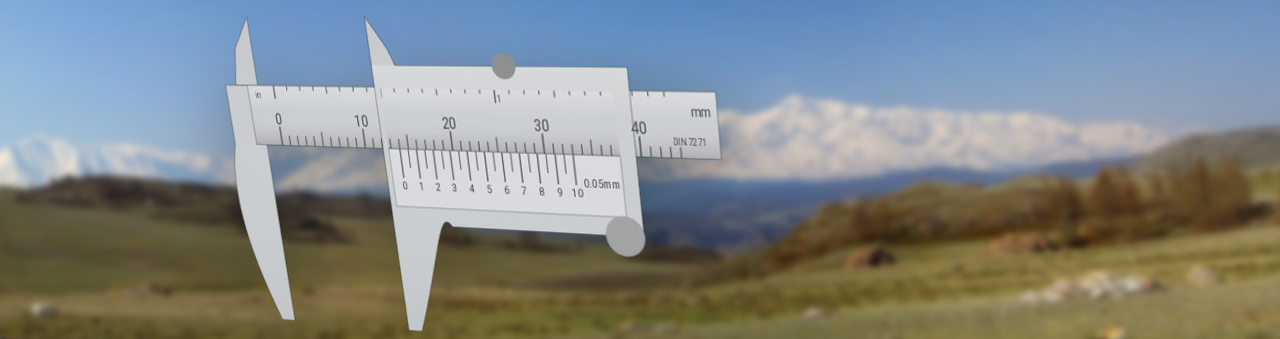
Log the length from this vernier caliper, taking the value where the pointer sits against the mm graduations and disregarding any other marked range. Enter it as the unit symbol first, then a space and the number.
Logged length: mm 14.0
